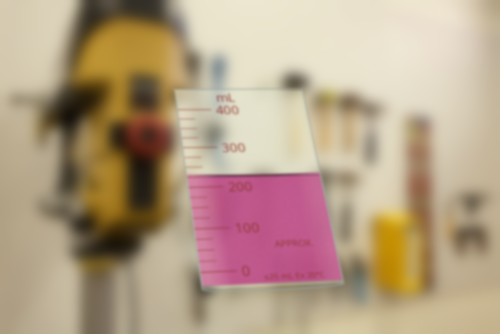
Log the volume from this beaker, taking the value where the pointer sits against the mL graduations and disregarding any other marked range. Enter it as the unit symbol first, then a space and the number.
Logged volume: mL 225
